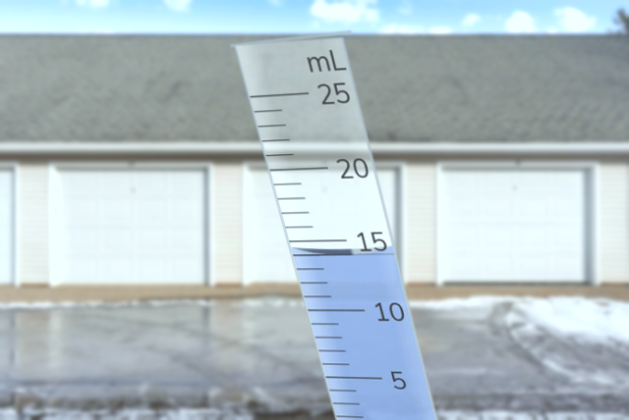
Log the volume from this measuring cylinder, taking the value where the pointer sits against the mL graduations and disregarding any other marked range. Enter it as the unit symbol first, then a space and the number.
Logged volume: mL 14
